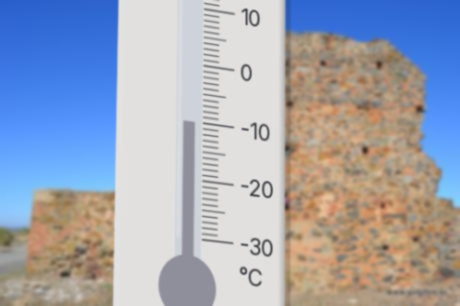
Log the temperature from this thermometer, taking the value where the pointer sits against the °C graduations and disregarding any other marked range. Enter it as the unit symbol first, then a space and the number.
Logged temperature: °C -10
